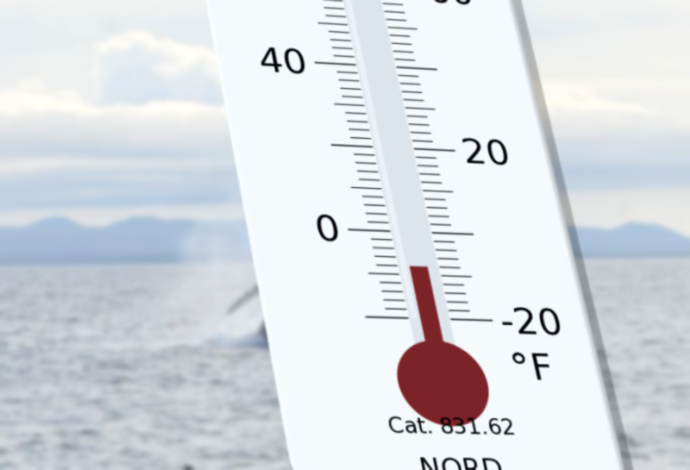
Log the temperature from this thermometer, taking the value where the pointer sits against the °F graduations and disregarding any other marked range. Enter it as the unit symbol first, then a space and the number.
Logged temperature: °F -8
